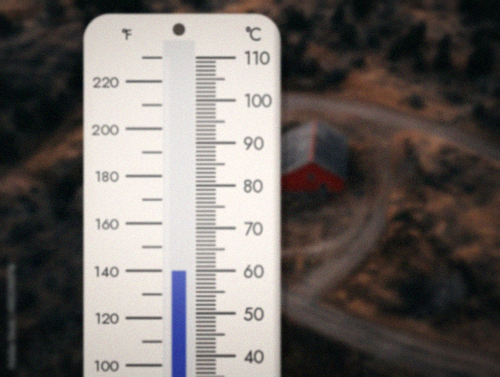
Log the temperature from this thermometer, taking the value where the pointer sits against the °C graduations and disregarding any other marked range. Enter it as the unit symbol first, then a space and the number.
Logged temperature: °C 60
